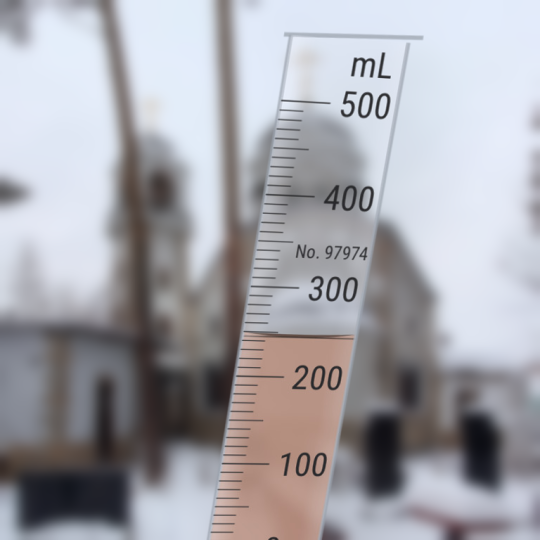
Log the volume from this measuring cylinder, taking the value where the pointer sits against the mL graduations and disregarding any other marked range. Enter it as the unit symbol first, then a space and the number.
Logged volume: mL 245
